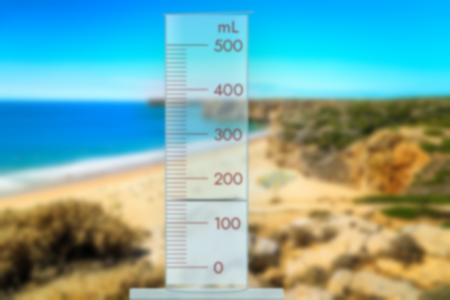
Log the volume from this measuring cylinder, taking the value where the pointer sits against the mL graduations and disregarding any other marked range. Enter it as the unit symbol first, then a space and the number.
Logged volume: mL 150
